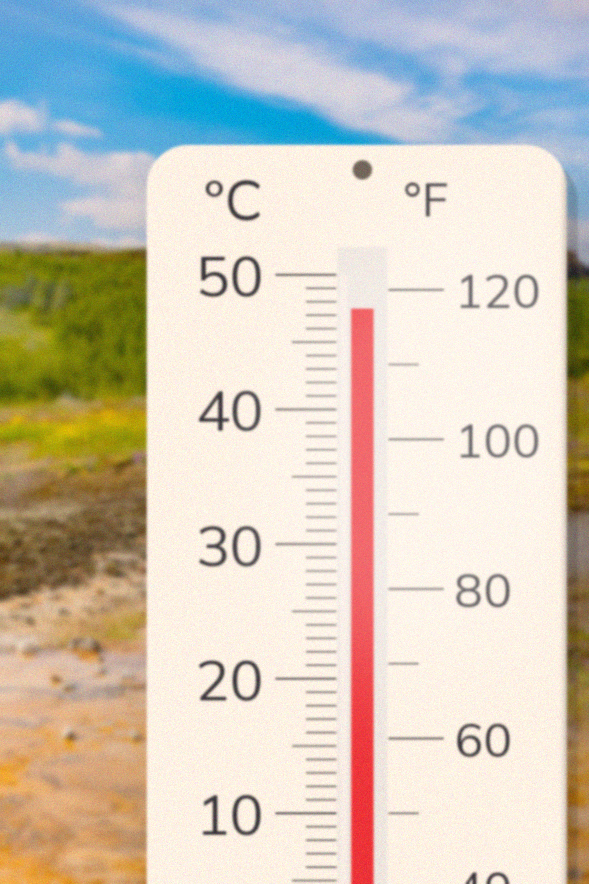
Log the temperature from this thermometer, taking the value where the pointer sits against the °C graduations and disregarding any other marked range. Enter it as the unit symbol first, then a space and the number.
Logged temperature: °C 47.5
